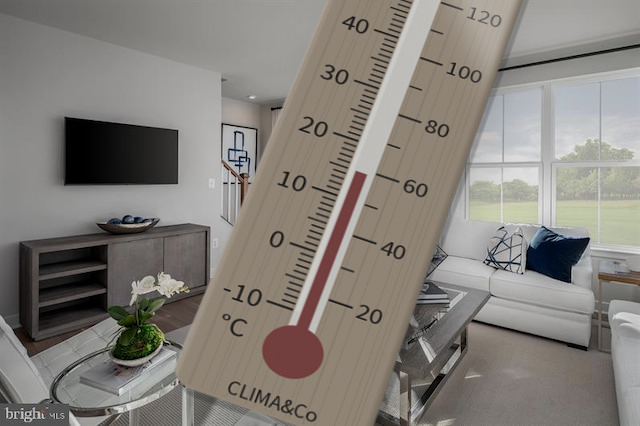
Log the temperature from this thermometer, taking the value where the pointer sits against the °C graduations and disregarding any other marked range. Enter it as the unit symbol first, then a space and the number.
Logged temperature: °C 15
